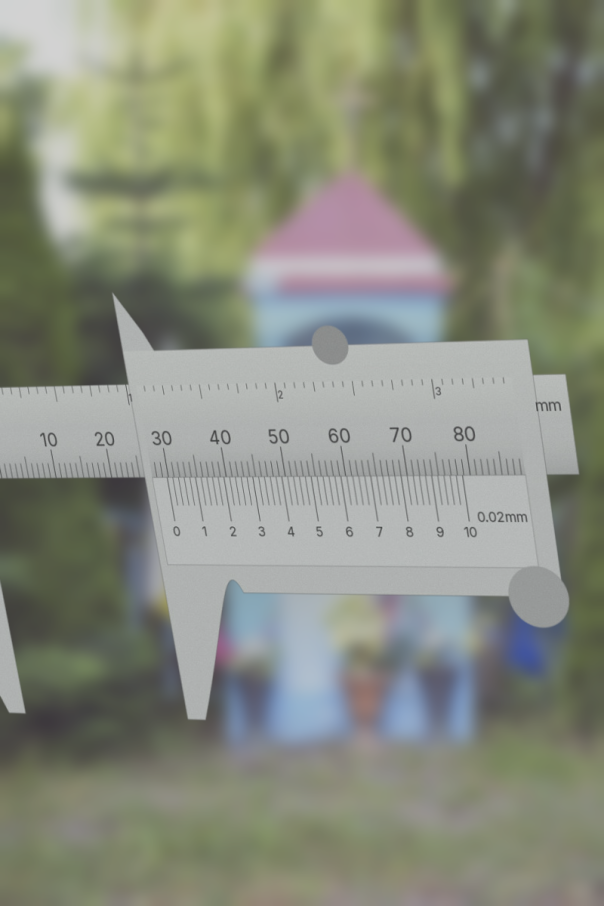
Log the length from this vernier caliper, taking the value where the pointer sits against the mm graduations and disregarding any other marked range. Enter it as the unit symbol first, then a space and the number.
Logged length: mm 29.8
